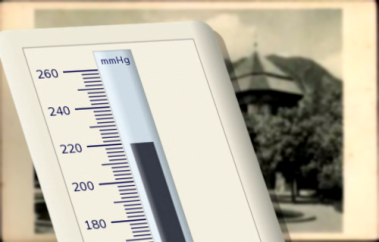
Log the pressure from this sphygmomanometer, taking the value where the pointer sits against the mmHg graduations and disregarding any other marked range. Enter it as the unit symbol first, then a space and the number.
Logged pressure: mmHg 220
